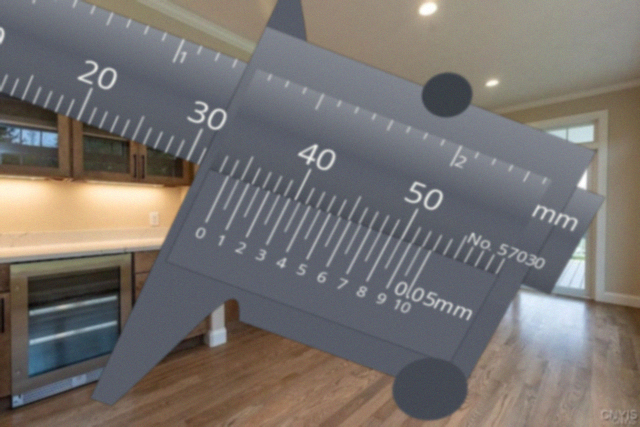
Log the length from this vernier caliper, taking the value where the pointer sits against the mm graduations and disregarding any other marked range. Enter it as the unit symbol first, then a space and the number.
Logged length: mm 33.8
